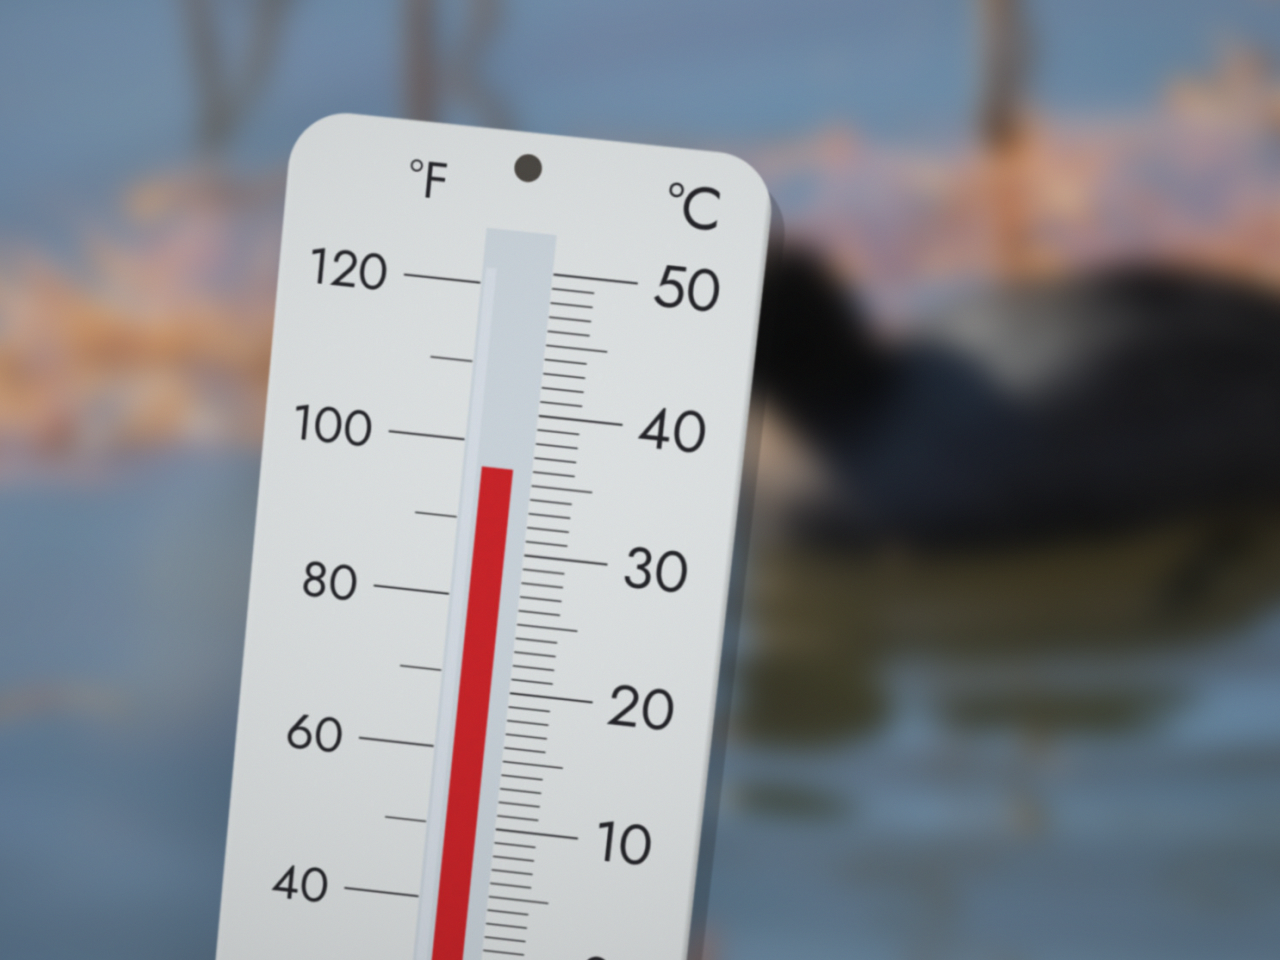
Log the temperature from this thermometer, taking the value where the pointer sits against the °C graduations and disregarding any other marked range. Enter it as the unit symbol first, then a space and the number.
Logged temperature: °C 36
